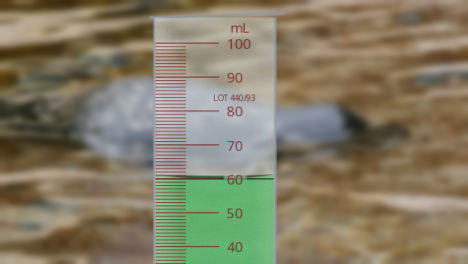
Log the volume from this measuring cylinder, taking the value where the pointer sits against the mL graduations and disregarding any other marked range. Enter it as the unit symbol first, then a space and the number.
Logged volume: mL 60
